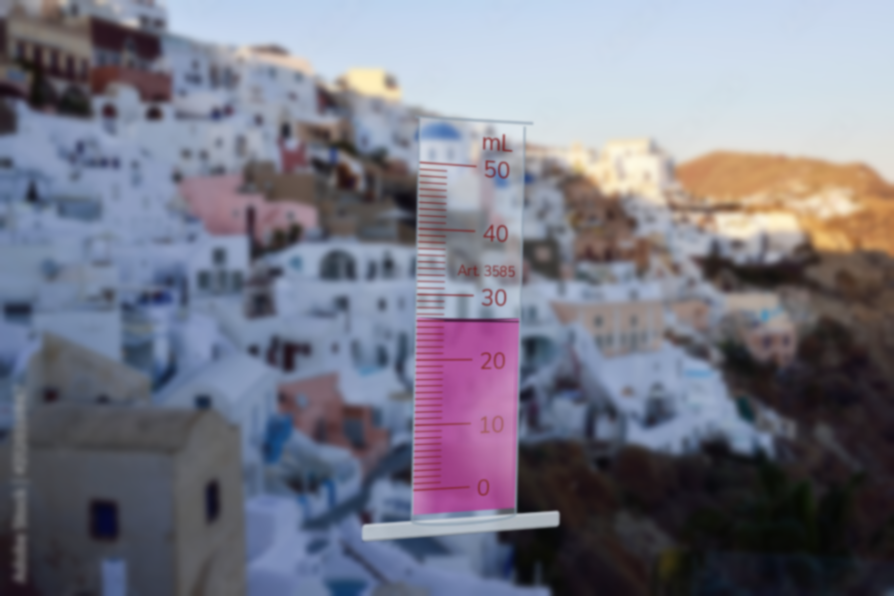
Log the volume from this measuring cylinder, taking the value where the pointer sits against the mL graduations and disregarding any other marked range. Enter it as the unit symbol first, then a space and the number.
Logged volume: mL 26
